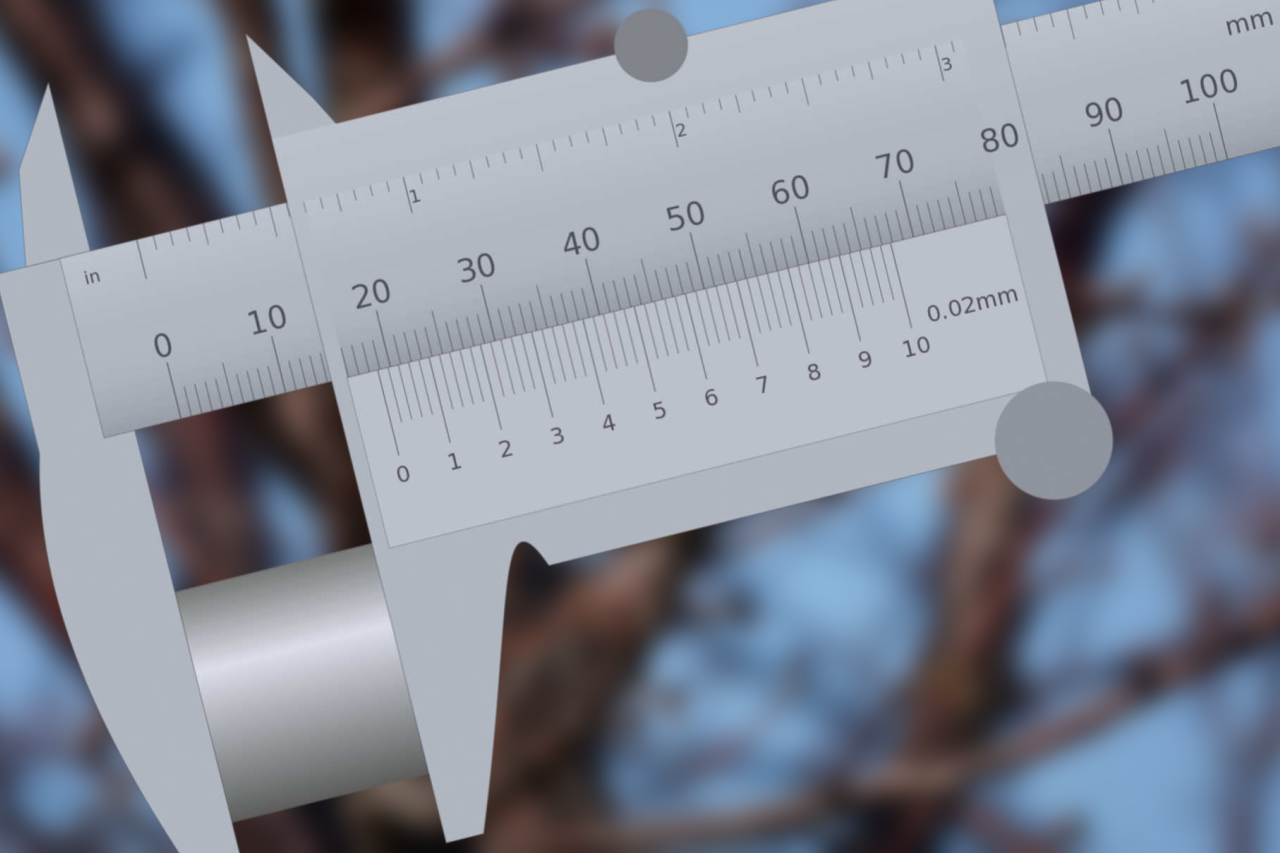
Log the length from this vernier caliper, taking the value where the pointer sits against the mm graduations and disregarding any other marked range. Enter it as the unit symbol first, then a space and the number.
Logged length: mm 18.8
